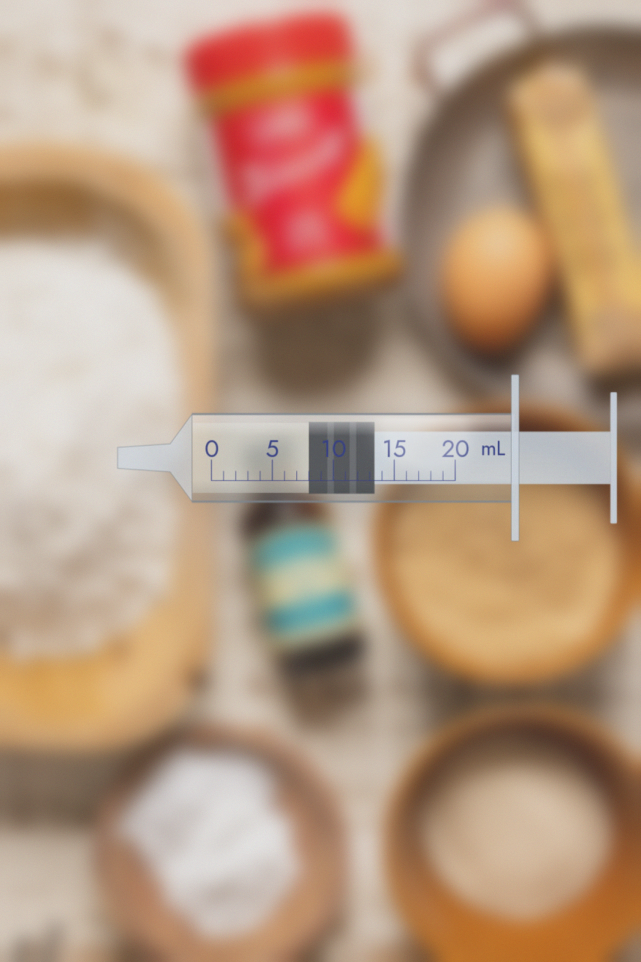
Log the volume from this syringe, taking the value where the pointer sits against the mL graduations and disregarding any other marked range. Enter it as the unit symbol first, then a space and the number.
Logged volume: mL 8
